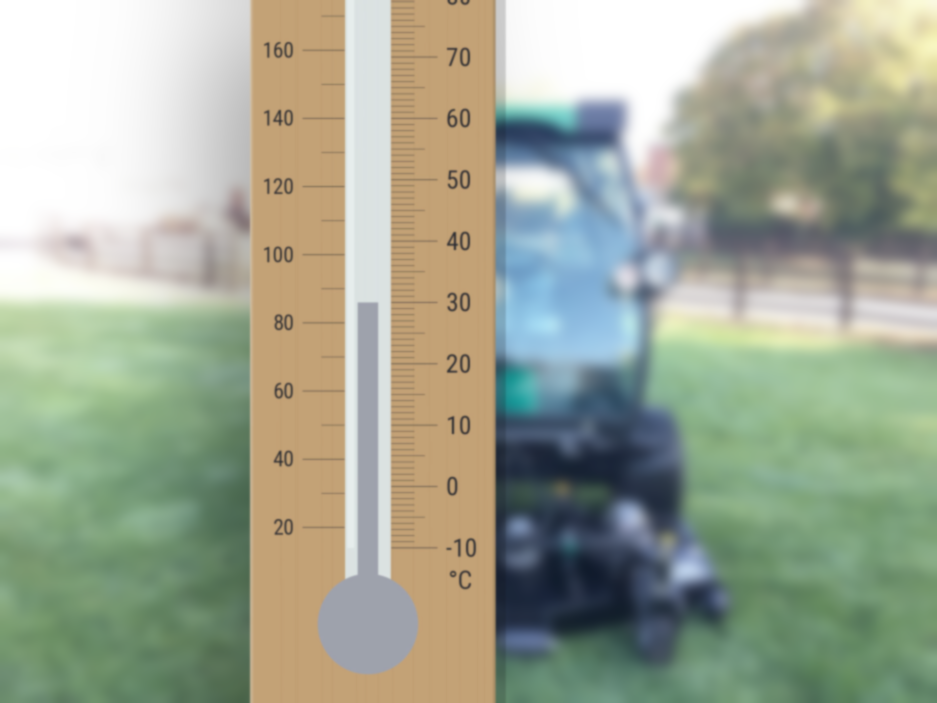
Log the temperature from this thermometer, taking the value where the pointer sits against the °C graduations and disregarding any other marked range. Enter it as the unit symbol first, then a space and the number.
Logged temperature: °C 30
